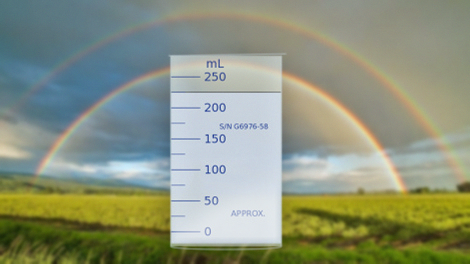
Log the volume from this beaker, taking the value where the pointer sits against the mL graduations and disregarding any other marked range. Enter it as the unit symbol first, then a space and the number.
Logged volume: mL 225
